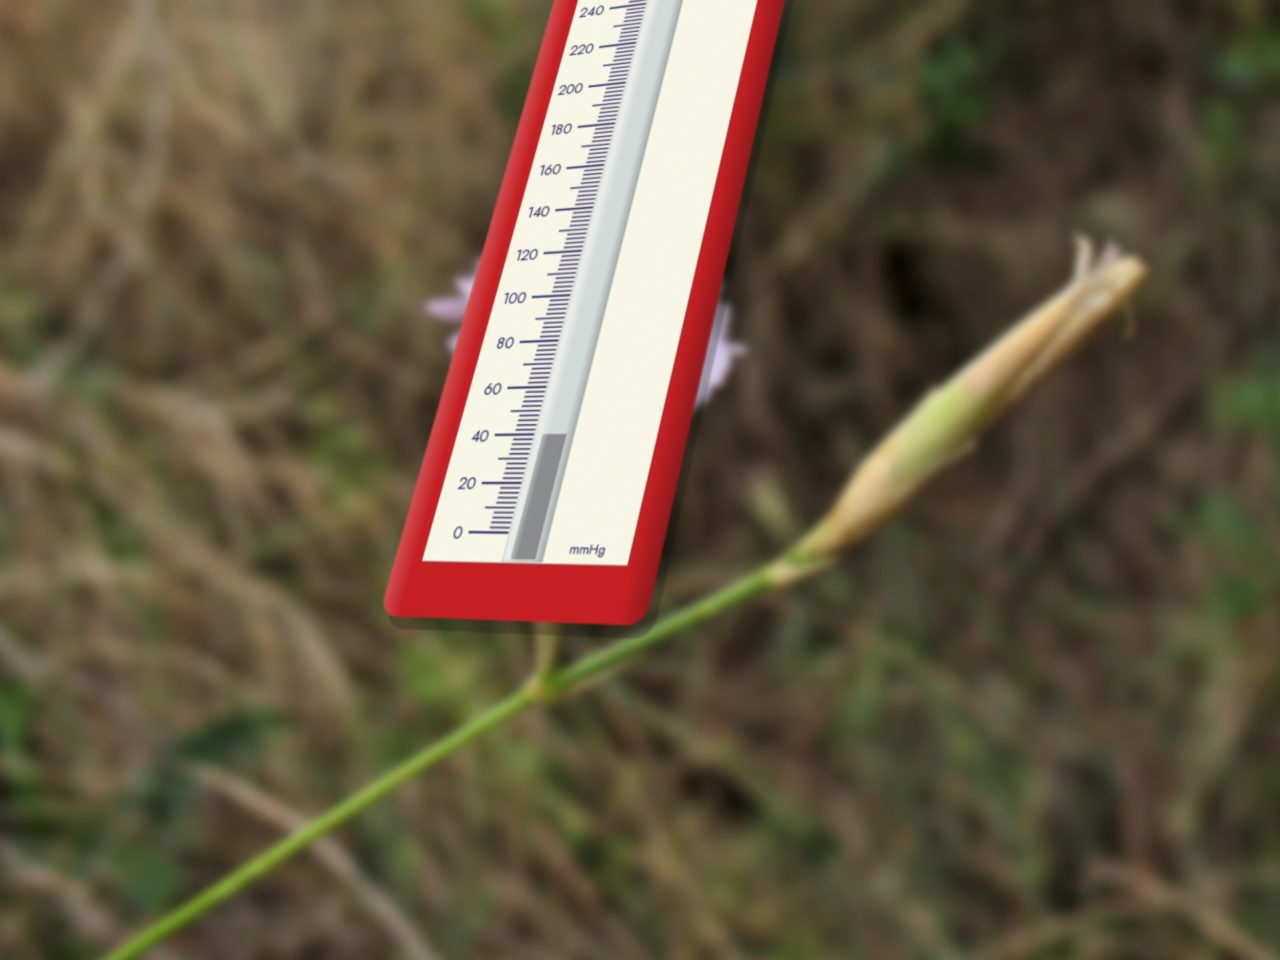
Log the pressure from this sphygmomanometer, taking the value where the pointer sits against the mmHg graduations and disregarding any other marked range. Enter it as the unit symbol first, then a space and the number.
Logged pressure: mmHg 40
